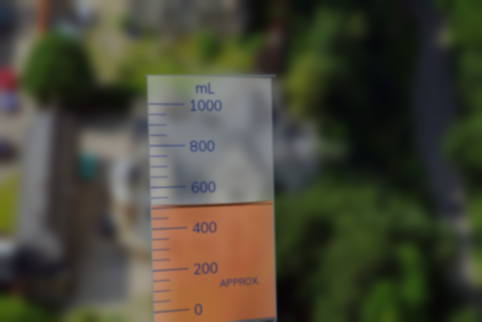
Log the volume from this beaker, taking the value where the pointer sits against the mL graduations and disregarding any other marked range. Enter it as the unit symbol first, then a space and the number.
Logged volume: mL 500
